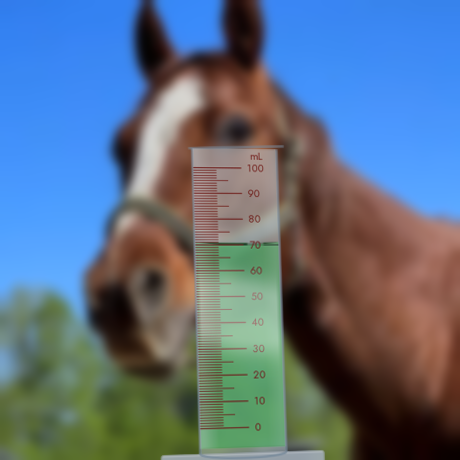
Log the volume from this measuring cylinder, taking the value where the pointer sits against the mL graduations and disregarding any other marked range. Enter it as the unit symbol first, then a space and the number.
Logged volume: mL 70
